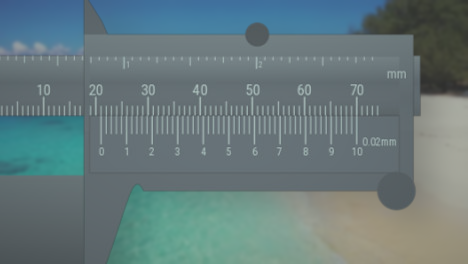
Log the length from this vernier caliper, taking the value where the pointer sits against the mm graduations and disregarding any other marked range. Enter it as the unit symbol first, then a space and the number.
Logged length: mm 21.0
